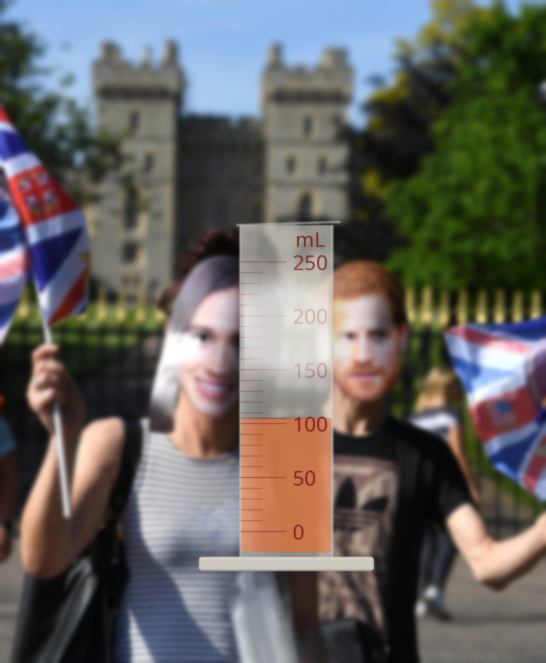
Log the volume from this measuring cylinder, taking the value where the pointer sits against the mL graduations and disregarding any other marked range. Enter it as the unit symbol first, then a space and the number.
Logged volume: mL 105
